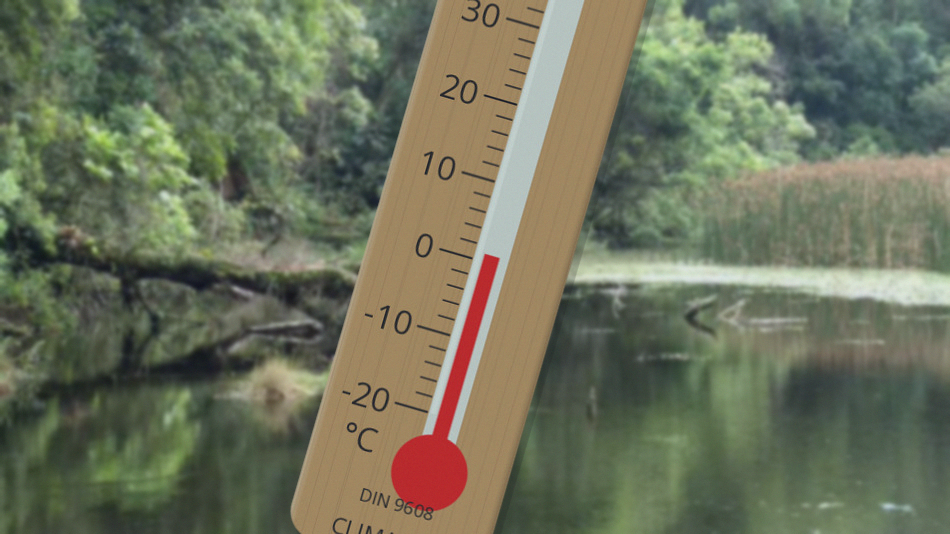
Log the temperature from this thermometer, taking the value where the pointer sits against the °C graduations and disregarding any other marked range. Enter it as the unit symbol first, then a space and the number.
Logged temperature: °C 1
